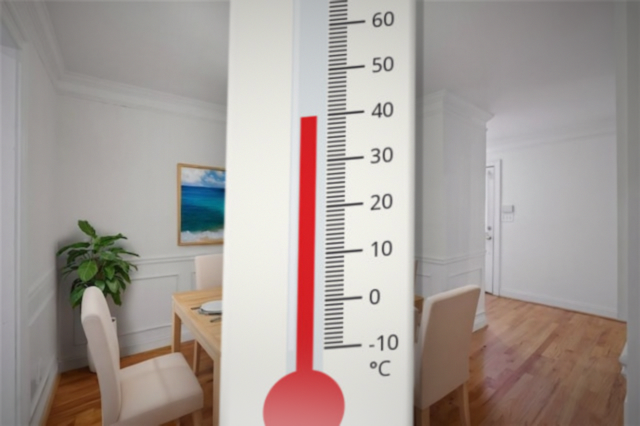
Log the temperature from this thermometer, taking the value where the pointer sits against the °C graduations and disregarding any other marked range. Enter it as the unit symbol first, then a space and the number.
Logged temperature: °C 40
